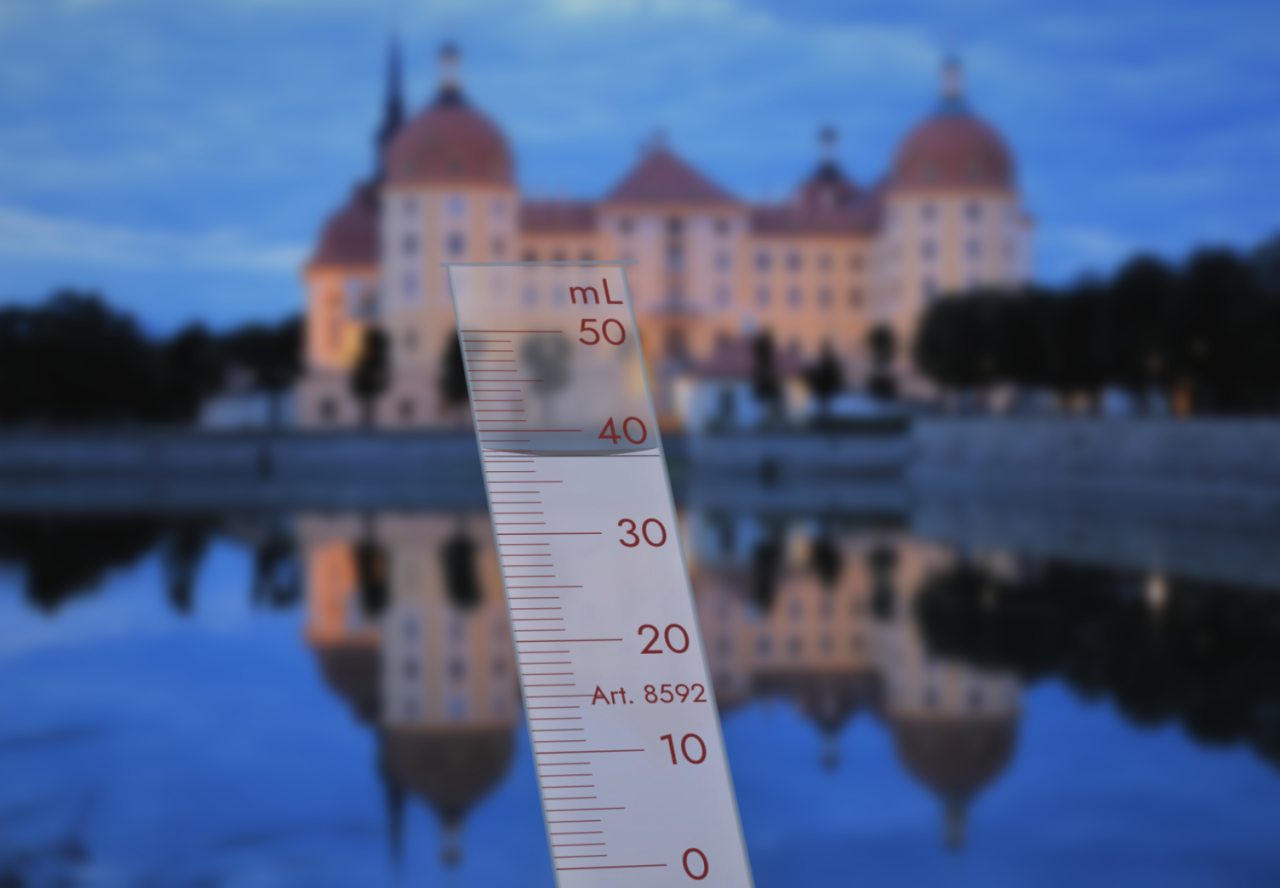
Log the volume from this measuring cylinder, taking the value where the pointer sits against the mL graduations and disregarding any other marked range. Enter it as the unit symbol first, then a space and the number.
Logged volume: mL 37.5
